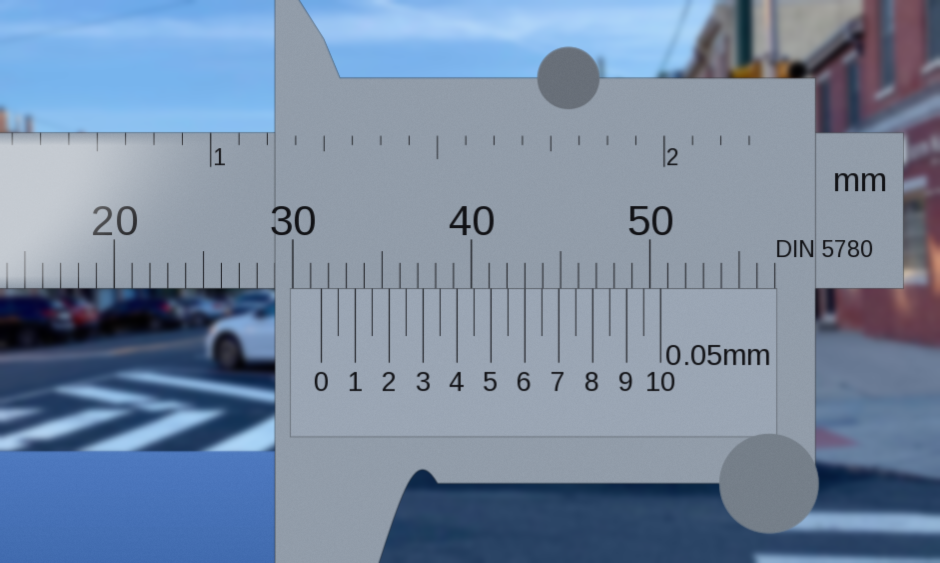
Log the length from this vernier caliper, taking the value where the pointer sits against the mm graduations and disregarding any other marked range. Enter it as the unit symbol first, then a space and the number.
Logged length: mm 31.6
